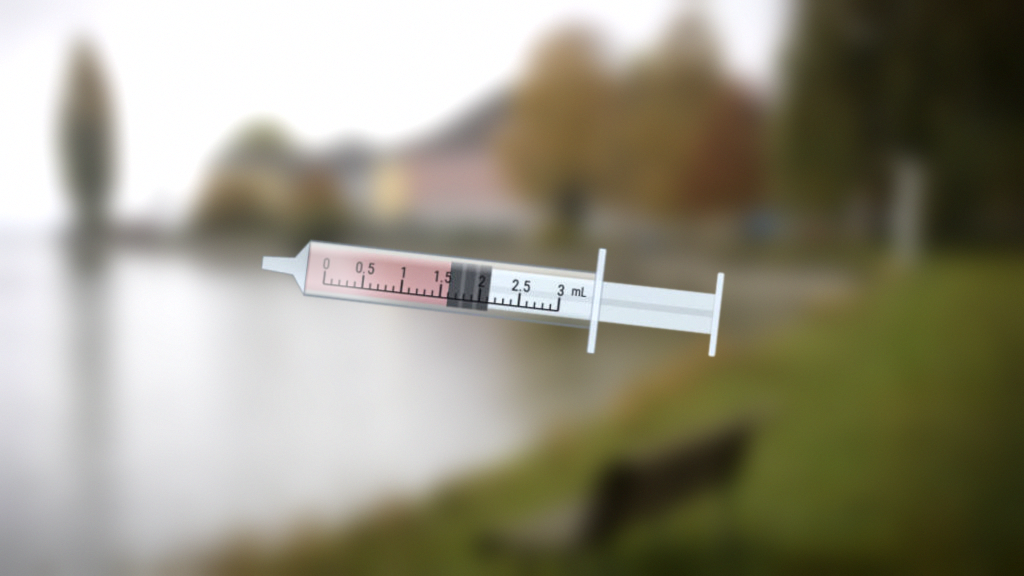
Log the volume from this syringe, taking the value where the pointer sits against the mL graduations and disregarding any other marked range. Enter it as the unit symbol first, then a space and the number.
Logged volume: mL 1.6
